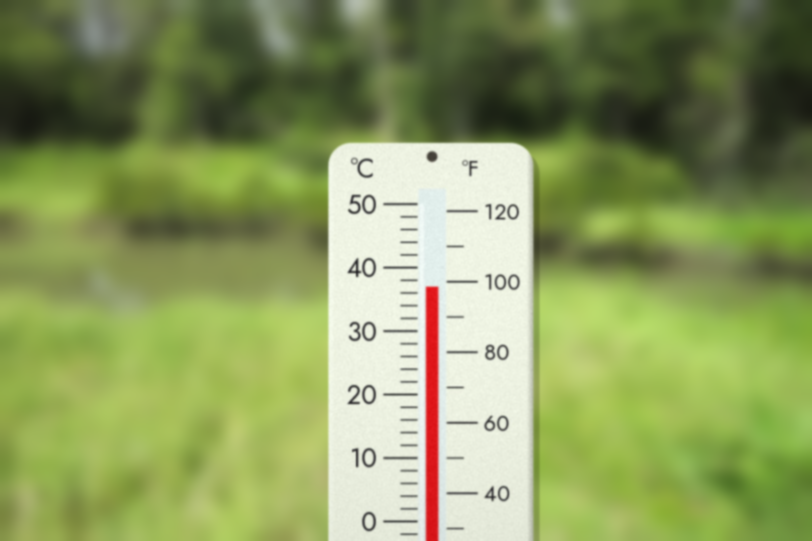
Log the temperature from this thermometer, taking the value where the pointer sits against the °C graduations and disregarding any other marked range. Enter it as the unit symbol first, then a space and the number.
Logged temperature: °C 37
